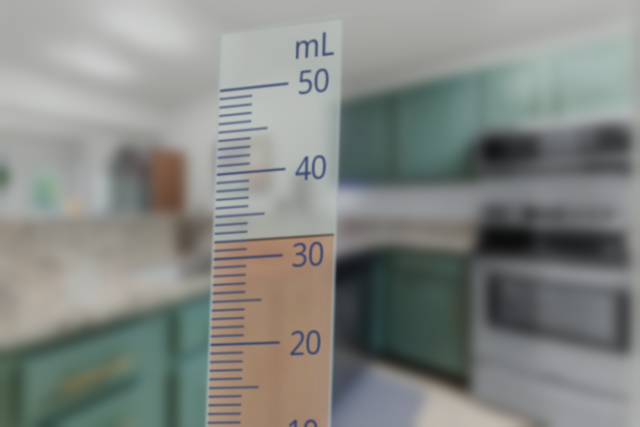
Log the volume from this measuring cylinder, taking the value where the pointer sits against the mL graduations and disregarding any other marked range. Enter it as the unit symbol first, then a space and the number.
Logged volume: mL 32
